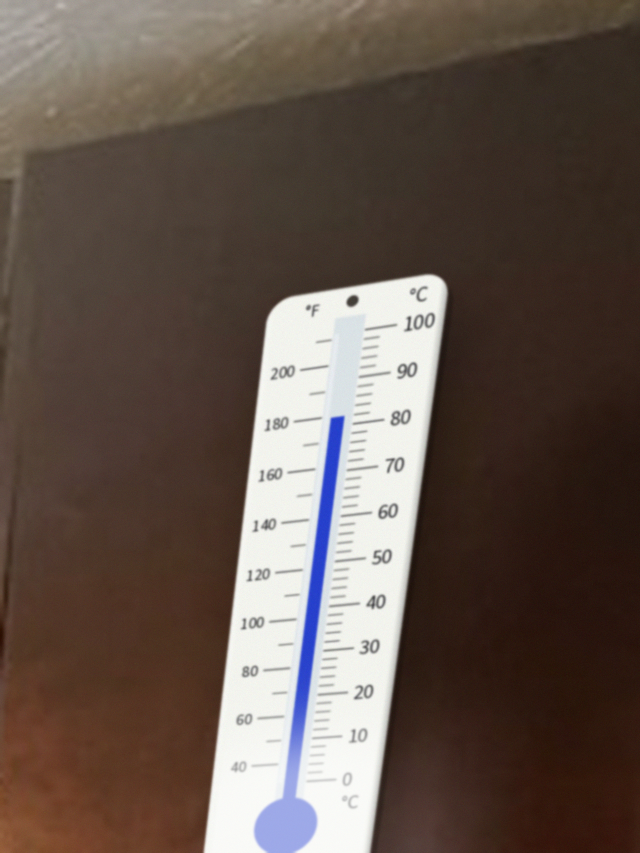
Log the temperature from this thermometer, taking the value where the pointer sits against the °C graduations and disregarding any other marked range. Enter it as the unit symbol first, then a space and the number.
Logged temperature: °C 82
